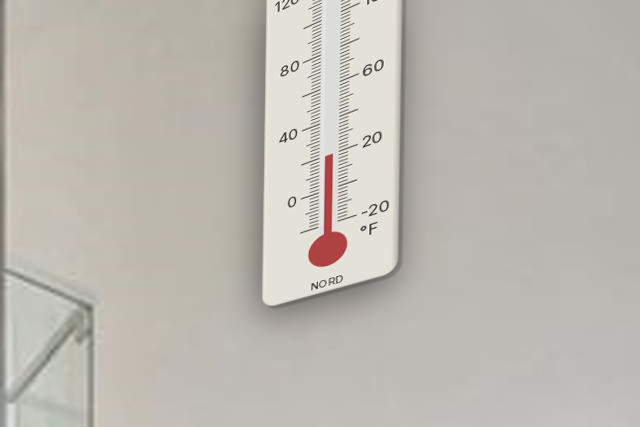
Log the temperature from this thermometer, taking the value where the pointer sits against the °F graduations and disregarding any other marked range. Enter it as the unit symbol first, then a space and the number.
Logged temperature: °F 20
